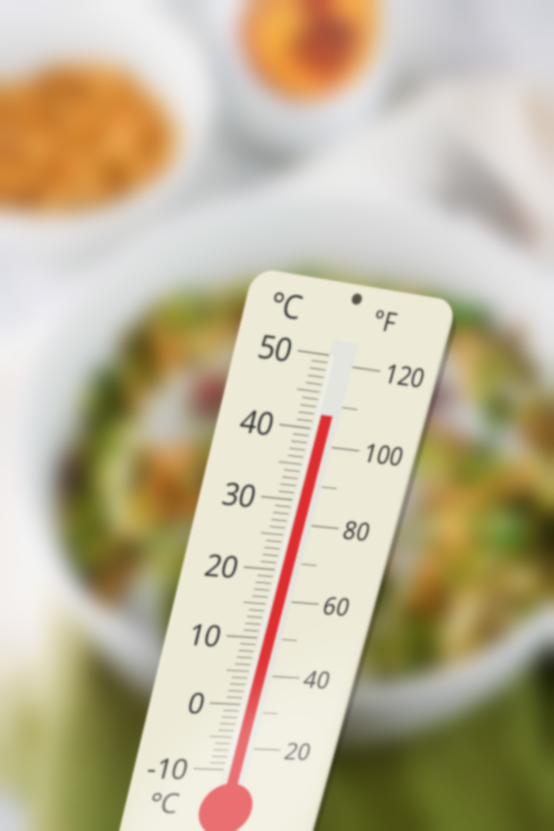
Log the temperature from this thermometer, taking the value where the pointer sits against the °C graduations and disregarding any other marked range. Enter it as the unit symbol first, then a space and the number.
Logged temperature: °C 42
